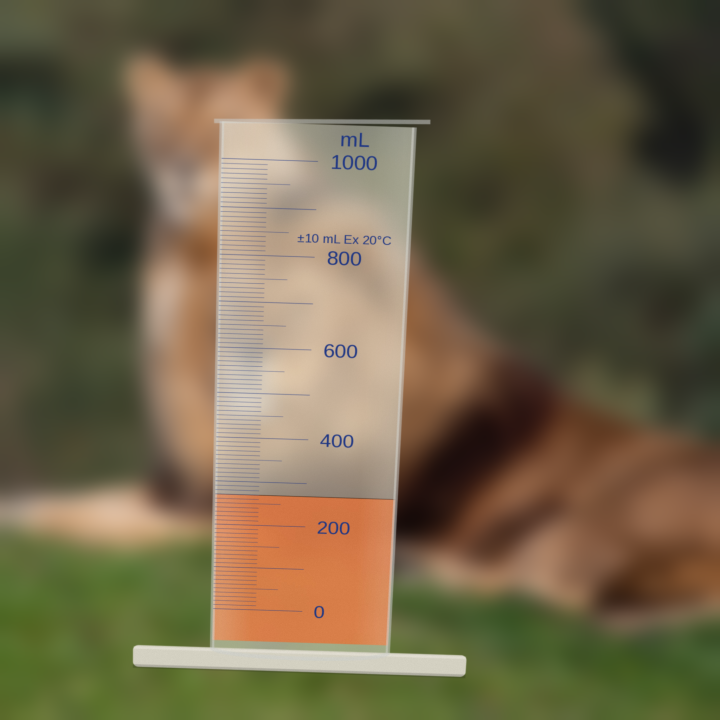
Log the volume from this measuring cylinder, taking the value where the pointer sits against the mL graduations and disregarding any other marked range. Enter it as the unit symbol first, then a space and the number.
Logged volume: mL 270
